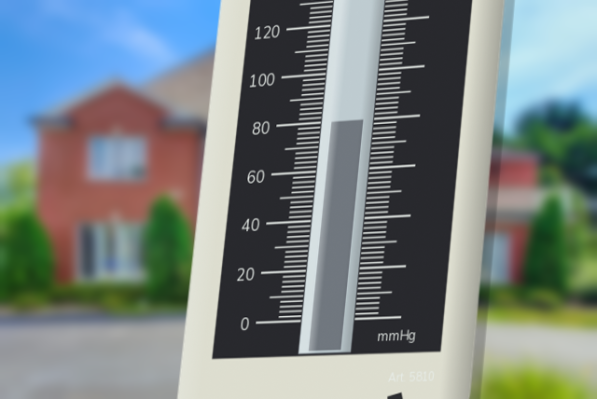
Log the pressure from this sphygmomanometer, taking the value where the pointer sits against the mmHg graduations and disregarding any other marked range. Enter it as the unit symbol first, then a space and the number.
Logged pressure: mmHg 80
